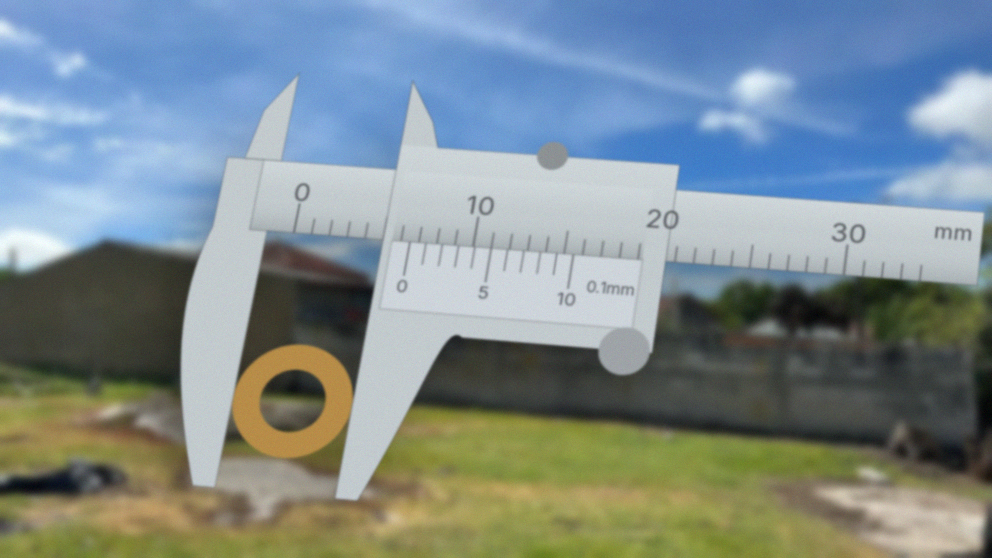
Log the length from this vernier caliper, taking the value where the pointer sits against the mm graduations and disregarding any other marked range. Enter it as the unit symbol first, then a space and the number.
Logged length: mm 6.5
